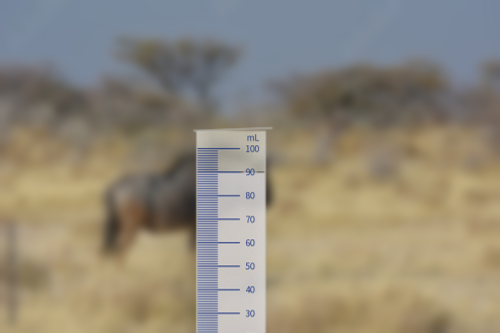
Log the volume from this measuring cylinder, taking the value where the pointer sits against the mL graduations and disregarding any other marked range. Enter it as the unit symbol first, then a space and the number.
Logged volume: mL 90
